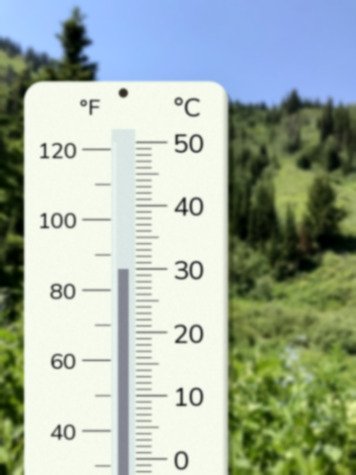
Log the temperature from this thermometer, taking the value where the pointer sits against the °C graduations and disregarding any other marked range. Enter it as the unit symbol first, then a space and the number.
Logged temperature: °C 30
